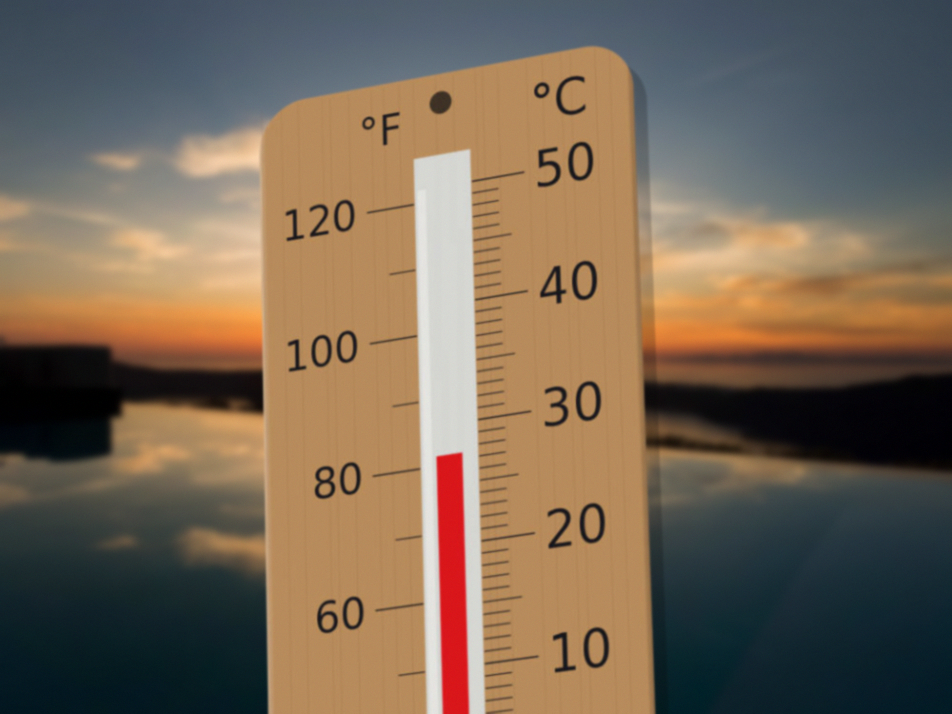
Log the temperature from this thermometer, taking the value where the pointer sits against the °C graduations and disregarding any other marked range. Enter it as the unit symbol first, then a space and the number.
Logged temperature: °C 27.5
